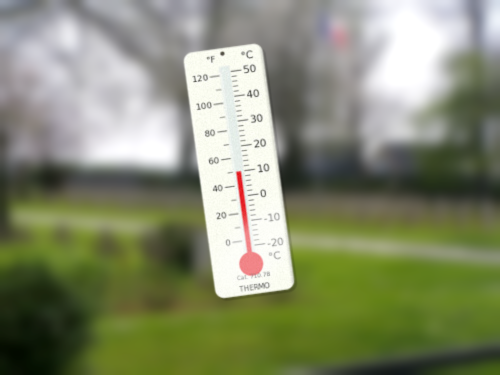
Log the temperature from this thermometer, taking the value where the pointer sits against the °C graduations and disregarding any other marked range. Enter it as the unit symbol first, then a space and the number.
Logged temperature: °C 10
